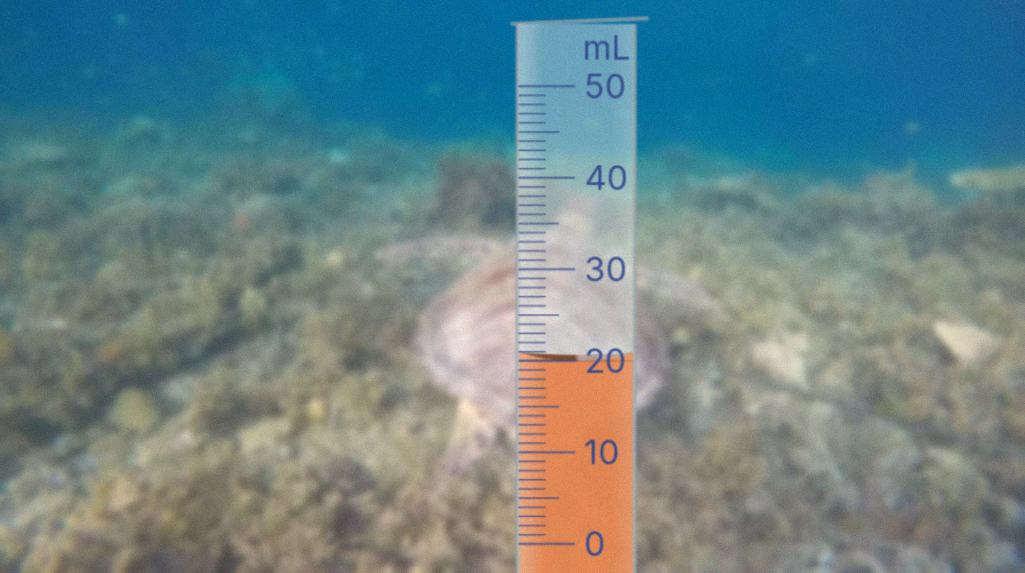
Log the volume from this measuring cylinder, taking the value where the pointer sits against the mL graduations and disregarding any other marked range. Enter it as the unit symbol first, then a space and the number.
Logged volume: mL 20
